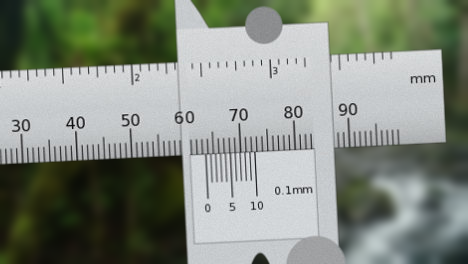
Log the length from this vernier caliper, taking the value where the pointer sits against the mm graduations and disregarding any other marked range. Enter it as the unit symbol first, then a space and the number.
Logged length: mm 63.6
